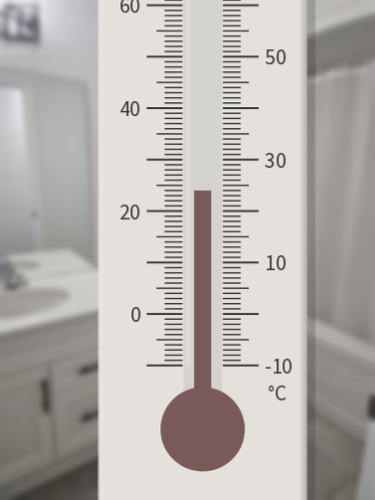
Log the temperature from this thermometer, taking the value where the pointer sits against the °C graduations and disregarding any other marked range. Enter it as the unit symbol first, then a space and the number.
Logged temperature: °C 24
